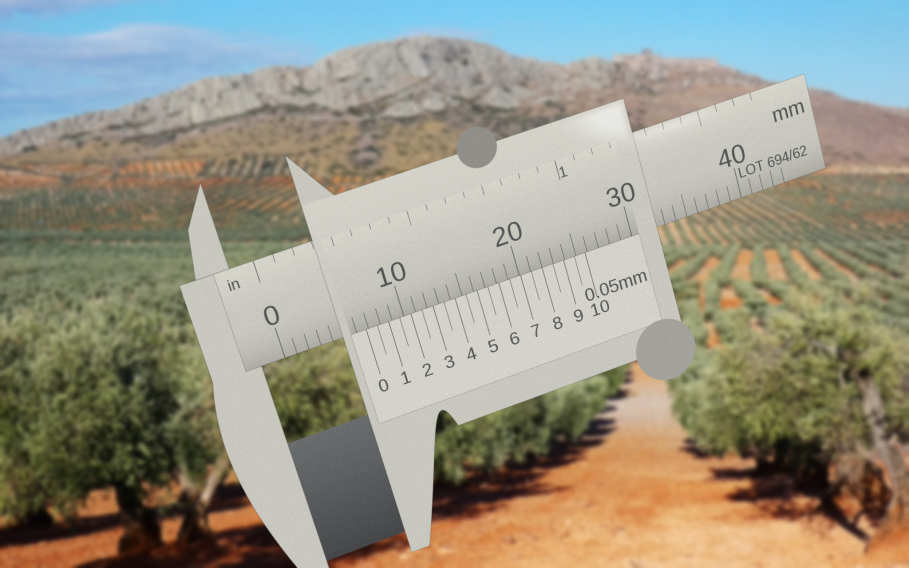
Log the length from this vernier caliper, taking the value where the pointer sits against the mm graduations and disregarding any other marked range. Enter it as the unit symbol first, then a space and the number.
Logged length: mm 6.8
